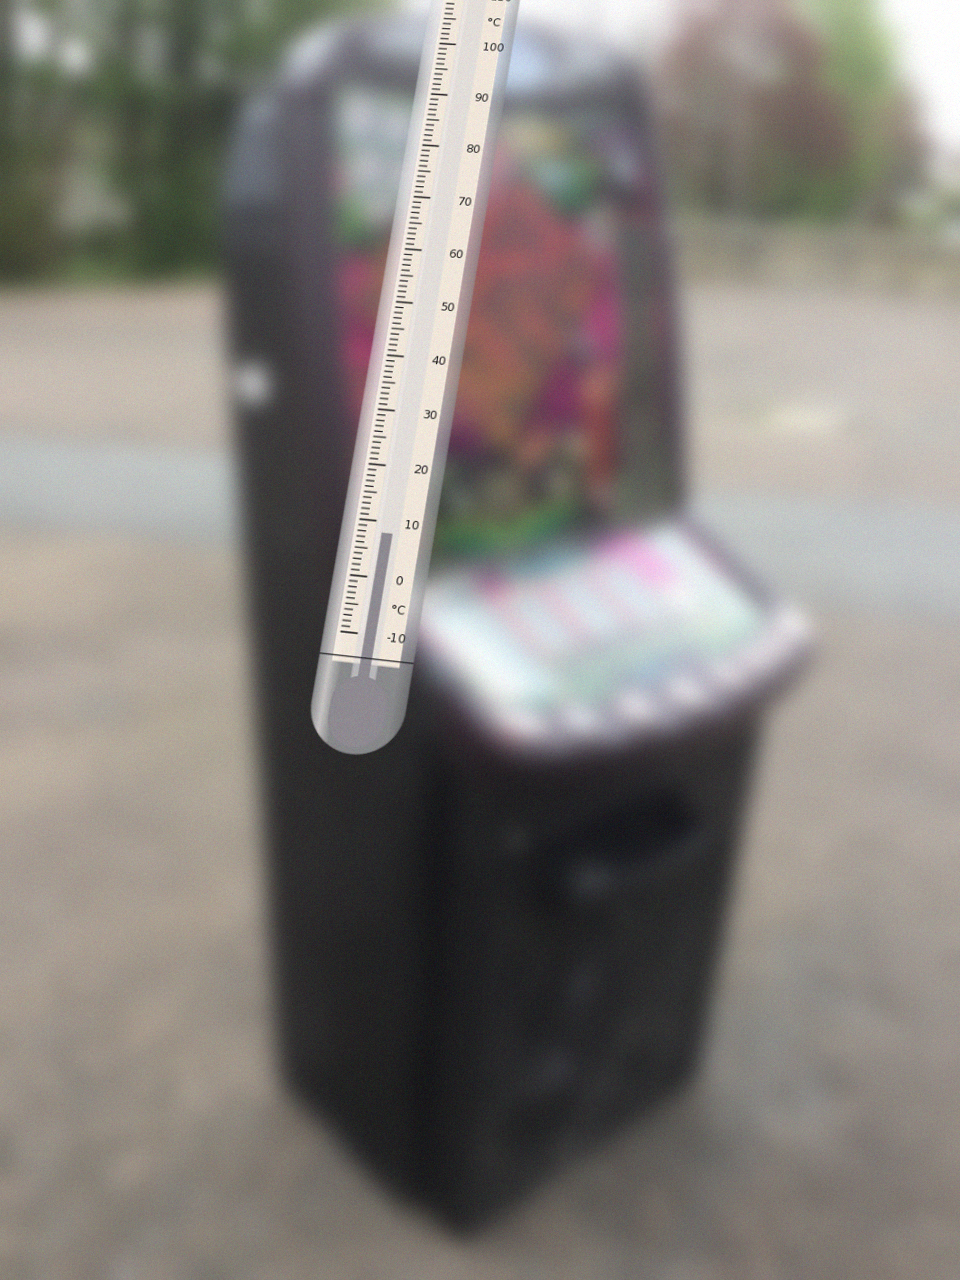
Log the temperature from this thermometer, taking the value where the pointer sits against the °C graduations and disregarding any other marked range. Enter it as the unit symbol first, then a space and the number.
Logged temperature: °C 8
